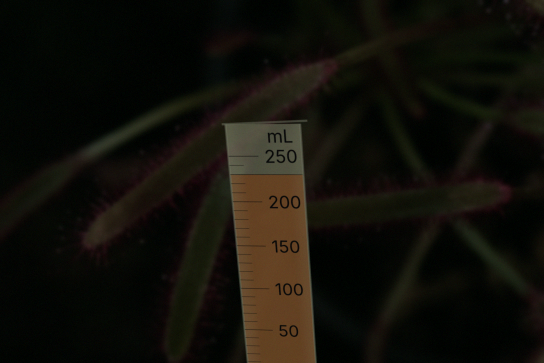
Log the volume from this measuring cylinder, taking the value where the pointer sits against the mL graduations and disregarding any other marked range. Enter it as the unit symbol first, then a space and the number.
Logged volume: mL 230
